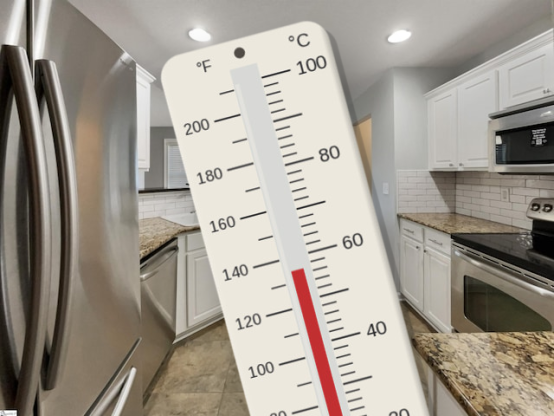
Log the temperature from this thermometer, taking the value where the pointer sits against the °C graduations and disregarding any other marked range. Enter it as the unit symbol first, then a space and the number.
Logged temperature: °C 57
